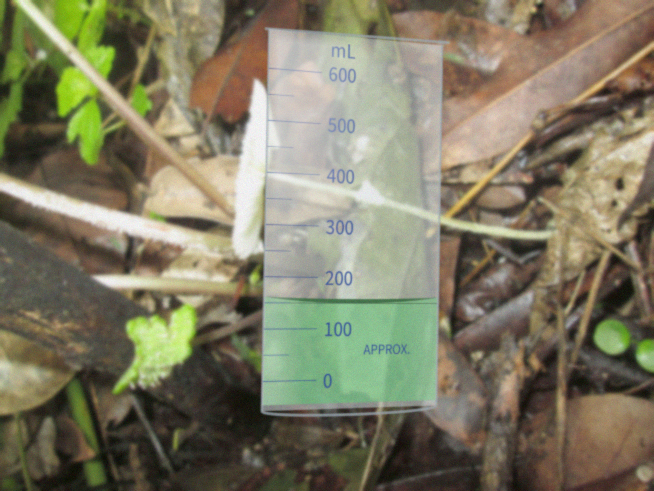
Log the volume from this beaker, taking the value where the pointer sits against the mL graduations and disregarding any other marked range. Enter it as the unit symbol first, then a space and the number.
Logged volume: mL 150
